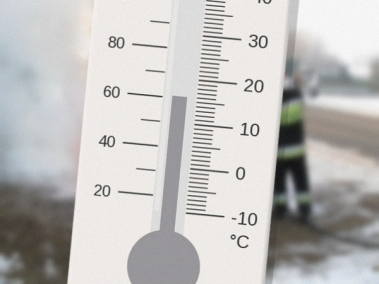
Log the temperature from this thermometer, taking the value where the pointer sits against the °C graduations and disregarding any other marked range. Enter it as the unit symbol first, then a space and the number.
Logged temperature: °C 16
